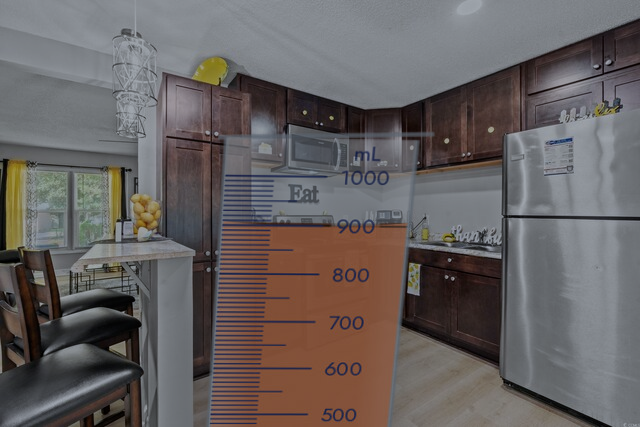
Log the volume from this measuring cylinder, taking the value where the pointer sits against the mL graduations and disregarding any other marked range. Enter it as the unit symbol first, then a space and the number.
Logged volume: mL 900
